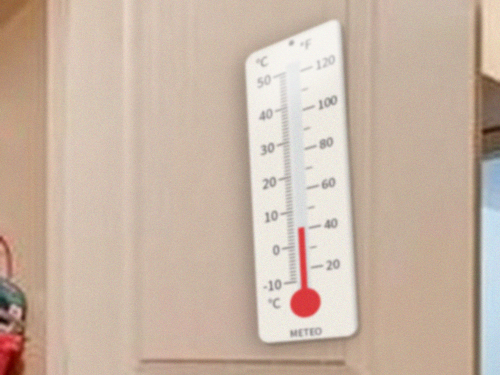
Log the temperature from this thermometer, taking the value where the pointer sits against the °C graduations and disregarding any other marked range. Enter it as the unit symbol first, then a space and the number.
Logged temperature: °C 5
